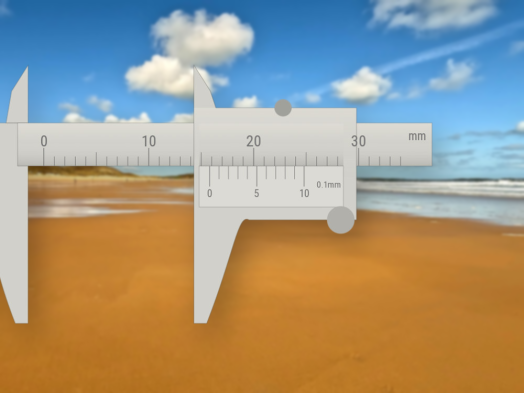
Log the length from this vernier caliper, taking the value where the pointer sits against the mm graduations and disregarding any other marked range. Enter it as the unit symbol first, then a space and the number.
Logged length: mm 15.8
